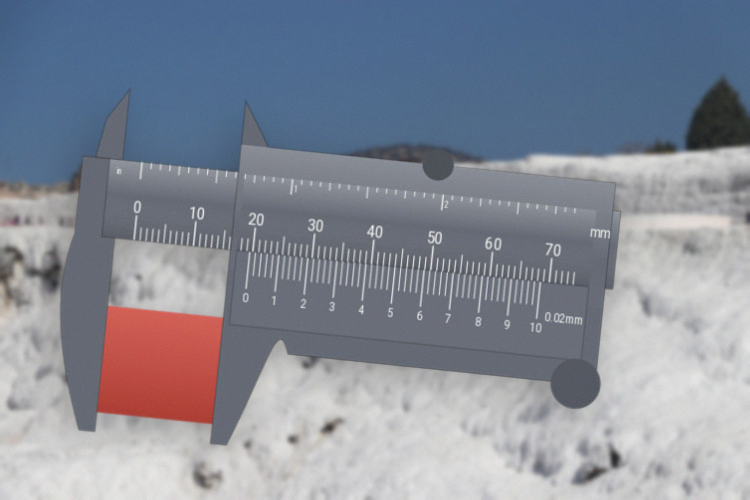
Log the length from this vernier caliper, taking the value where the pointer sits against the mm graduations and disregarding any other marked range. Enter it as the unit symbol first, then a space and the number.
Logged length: mm 19.5
